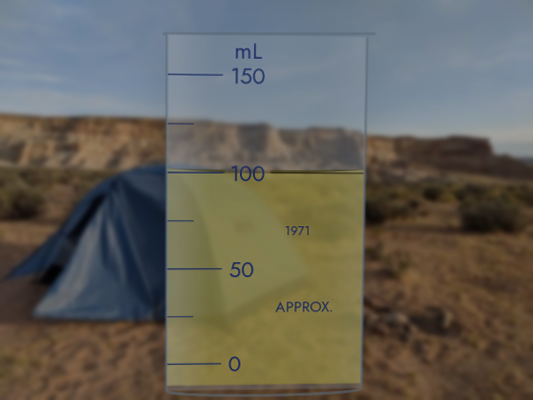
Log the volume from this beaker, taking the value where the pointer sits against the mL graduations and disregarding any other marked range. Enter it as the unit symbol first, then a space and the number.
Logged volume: mL 100
